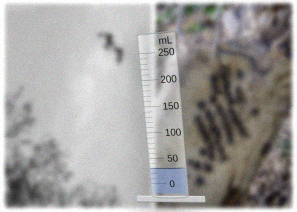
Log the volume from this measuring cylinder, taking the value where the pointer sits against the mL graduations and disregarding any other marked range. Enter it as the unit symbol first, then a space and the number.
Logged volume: mL 30
